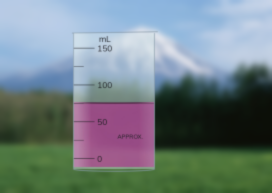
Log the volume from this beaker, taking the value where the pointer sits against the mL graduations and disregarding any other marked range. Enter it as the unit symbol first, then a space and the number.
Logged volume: mL 75
